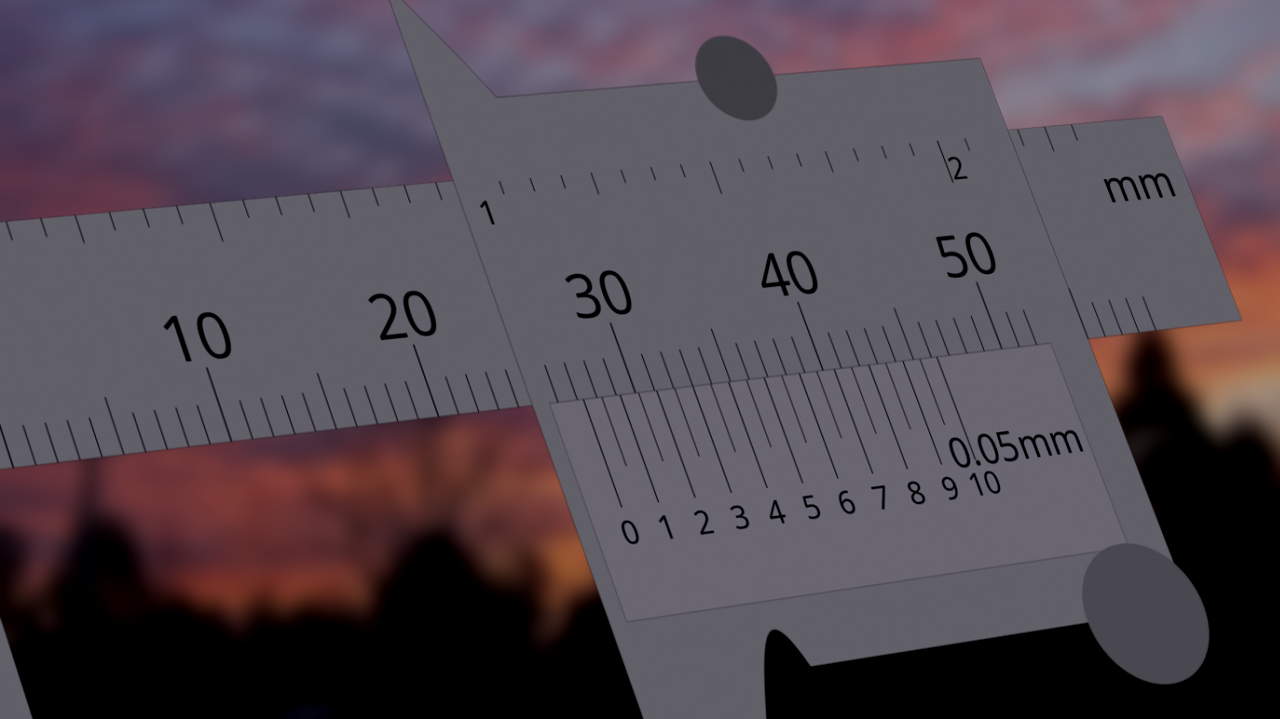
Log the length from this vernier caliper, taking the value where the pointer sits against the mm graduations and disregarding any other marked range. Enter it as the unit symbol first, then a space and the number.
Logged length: mm 27.3
